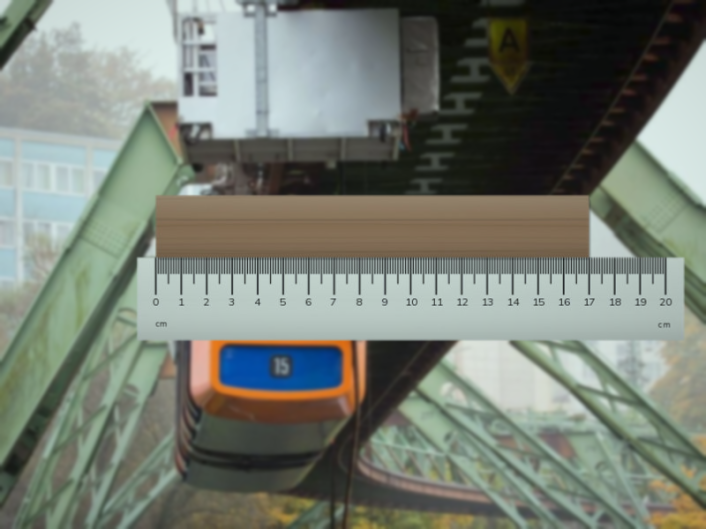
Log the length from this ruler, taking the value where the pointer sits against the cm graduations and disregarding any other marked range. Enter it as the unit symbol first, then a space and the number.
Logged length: cm 17
